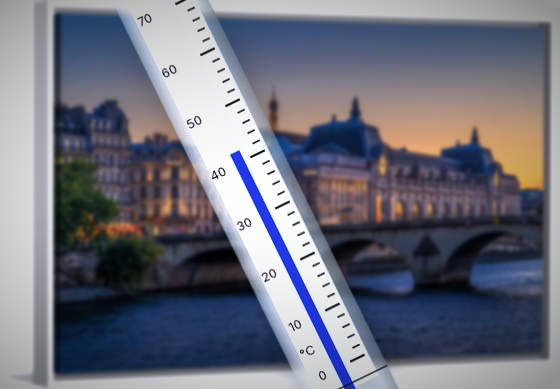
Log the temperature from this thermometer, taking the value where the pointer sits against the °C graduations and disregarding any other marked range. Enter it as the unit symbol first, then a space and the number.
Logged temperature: °C 42
